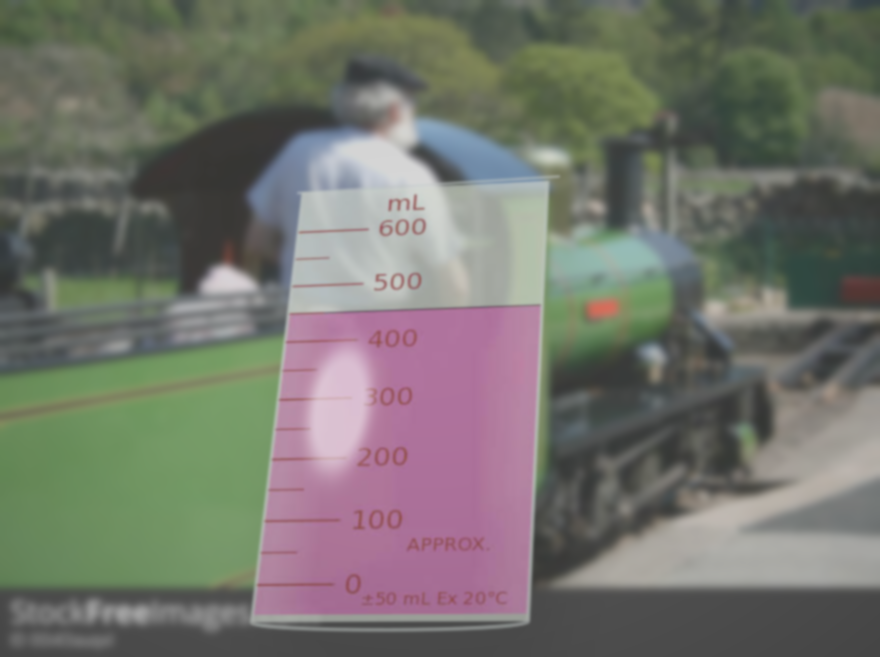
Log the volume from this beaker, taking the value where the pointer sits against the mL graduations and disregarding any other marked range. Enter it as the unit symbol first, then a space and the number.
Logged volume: mL 450
